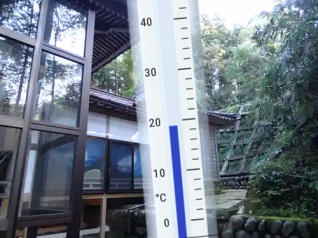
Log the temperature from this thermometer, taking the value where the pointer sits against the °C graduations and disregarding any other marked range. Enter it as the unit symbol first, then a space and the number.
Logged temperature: °C 19
